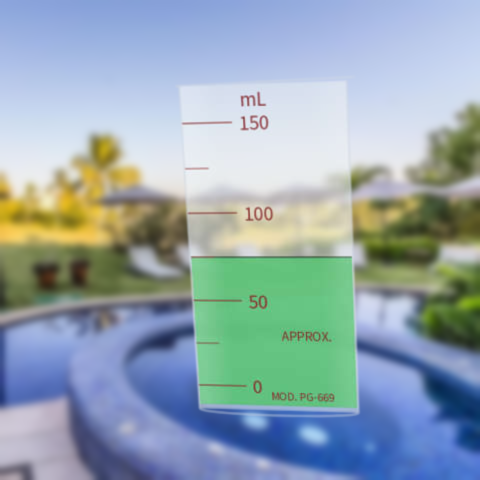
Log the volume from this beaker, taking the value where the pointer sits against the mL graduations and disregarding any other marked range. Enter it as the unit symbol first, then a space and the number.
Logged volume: mL 75
